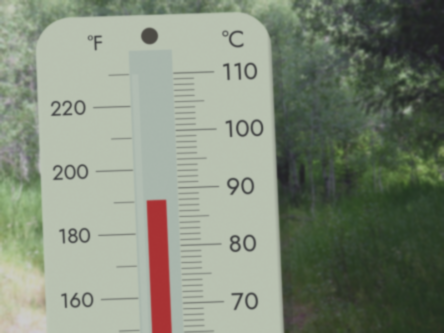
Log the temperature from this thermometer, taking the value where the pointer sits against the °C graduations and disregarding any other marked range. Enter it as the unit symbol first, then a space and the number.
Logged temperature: °C 88
